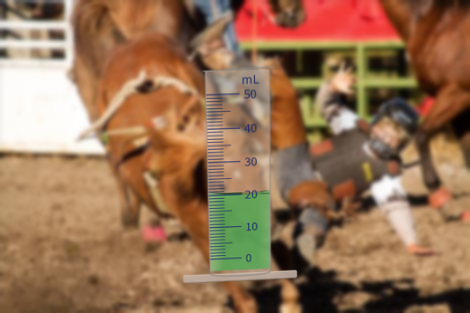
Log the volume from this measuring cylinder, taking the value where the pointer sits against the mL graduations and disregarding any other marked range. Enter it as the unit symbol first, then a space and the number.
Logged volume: mL 20
